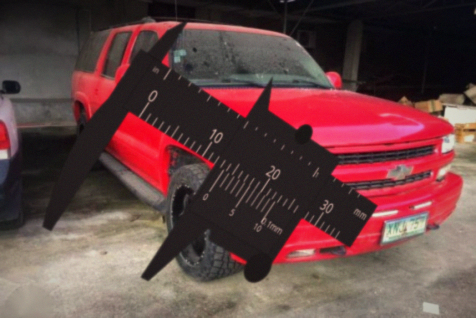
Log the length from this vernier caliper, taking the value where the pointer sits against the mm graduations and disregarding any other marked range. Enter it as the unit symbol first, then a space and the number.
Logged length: mm 13.6
